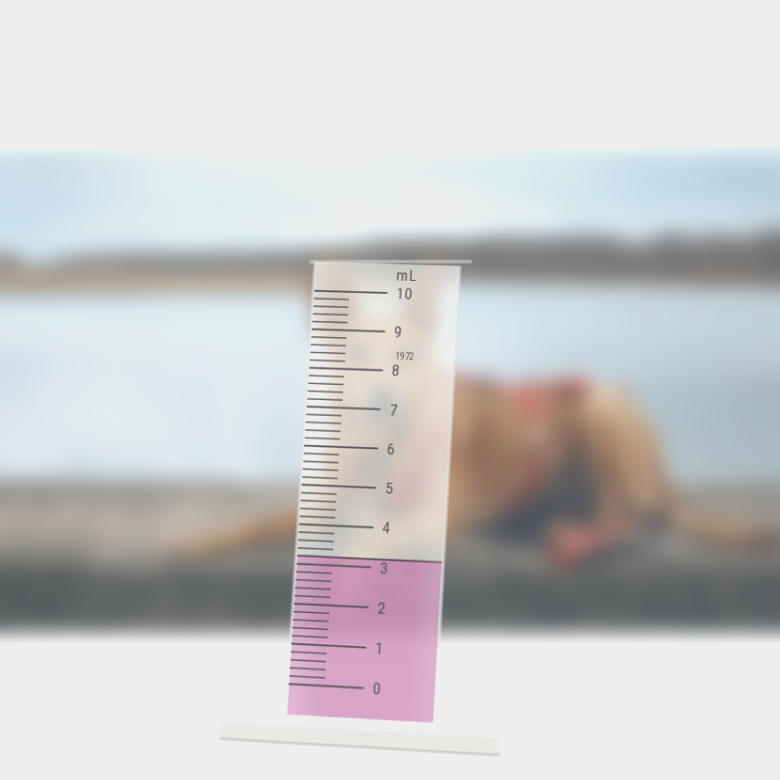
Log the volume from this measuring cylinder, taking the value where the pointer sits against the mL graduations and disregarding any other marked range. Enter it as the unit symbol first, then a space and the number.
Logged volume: mL 3.2
